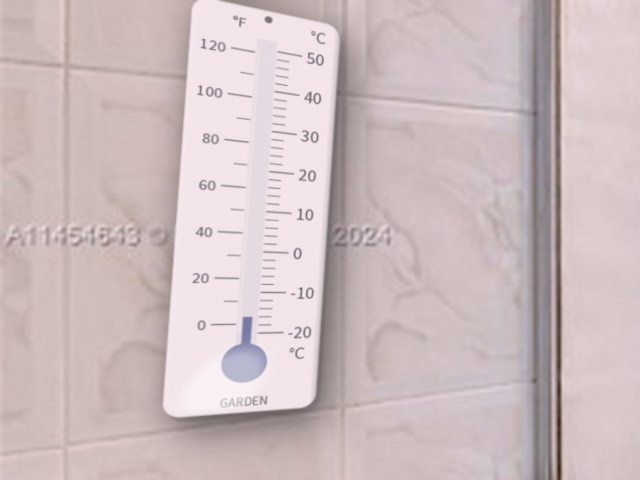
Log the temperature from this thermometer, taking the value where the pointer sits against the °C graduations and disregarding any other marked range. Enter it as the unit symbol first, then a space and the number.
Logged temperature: °C -16
